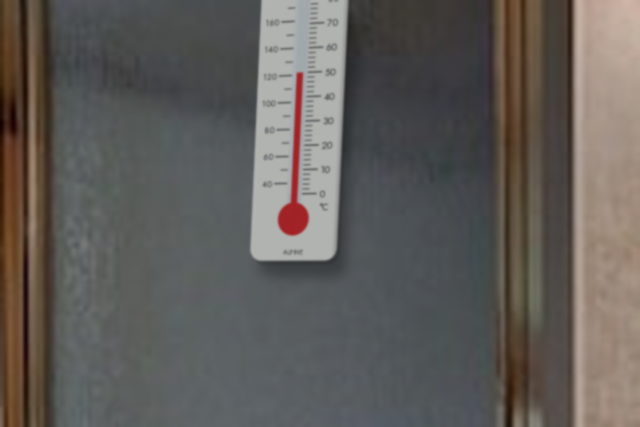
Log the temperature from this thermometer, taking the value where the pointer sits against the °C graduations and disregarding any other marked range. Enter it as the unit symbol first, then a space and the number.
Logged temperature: °C 50
